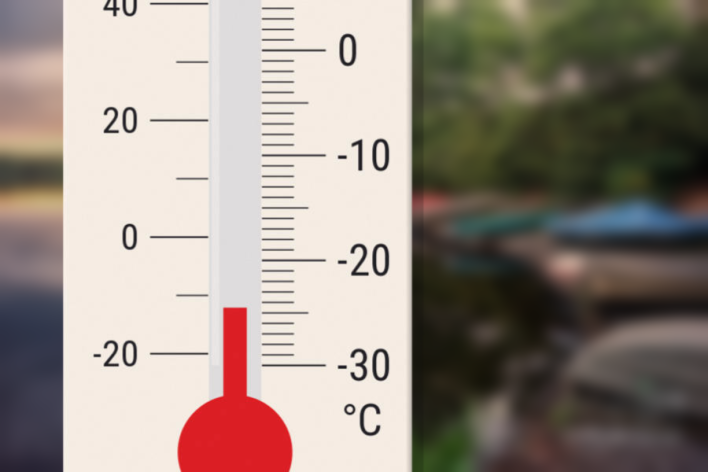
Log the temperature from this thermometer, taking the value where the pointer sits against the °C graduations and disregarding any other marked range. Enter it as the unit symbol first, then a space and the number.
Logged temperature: °C -24.5
